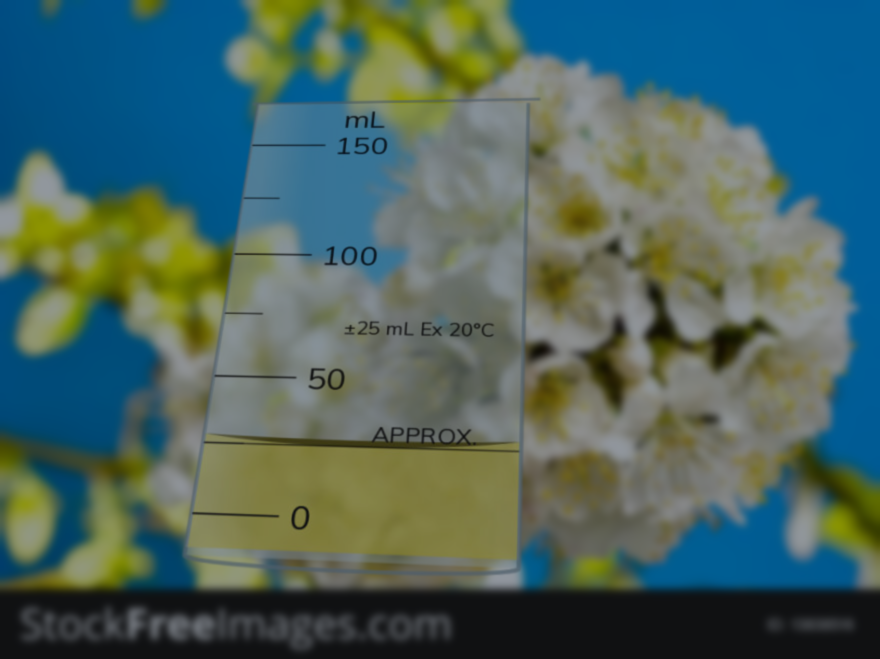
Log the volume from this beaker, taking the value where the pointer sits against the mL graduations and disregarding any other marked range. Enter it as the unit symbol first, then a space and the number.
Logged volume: mL 25
